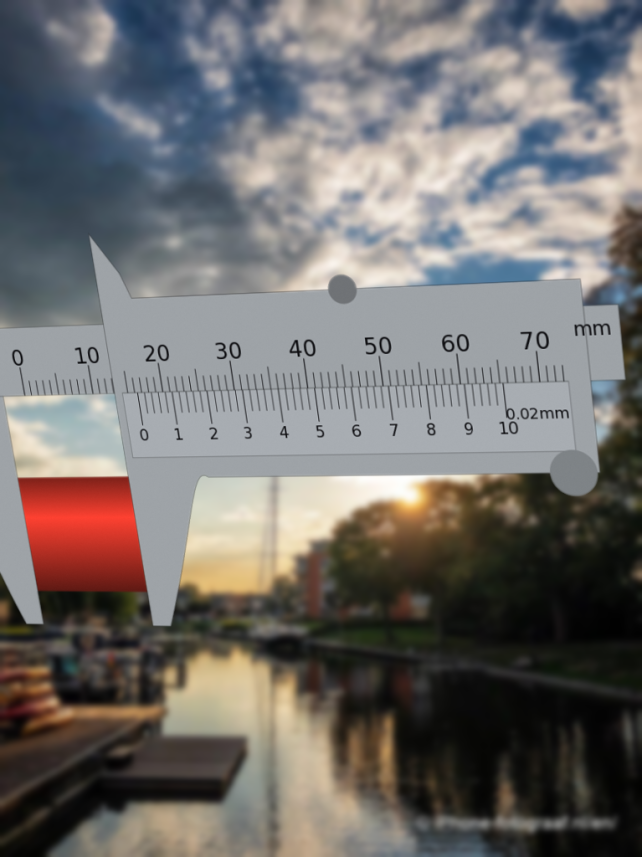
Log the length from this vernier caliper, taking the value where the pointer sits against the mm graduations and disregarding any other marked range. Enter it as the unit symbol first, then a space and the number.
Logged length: mm 16.4
